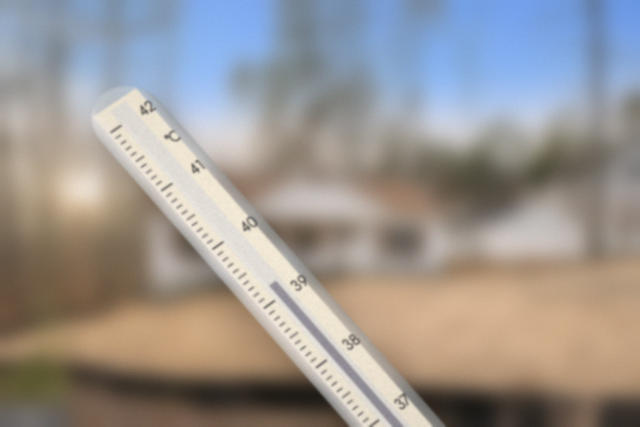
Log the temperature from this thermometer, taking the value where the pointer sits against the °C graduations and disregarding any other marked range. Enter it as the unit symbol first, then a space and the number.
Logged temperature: °C 39.2
